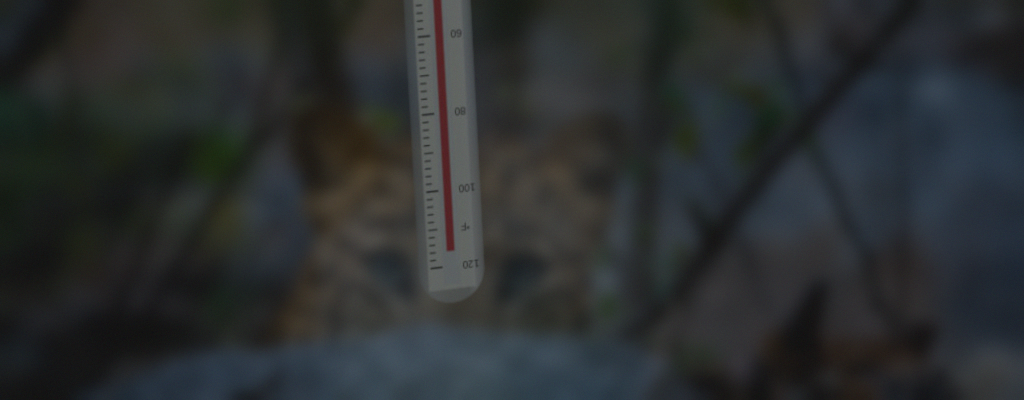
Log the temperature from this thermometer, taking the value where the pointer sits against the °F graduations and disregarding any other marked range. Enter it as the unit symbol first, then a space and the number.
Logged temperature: °F 116
